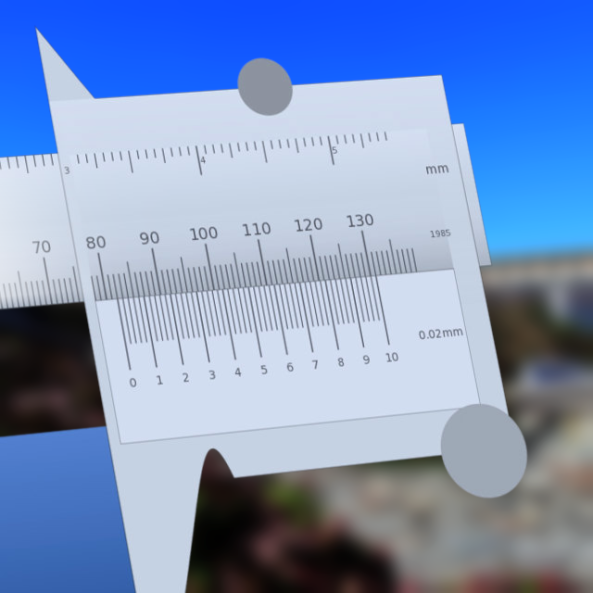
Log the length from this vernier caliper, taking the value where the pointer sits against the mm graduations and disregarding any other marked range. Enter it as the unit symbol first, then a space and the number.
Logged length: mm 82.0
